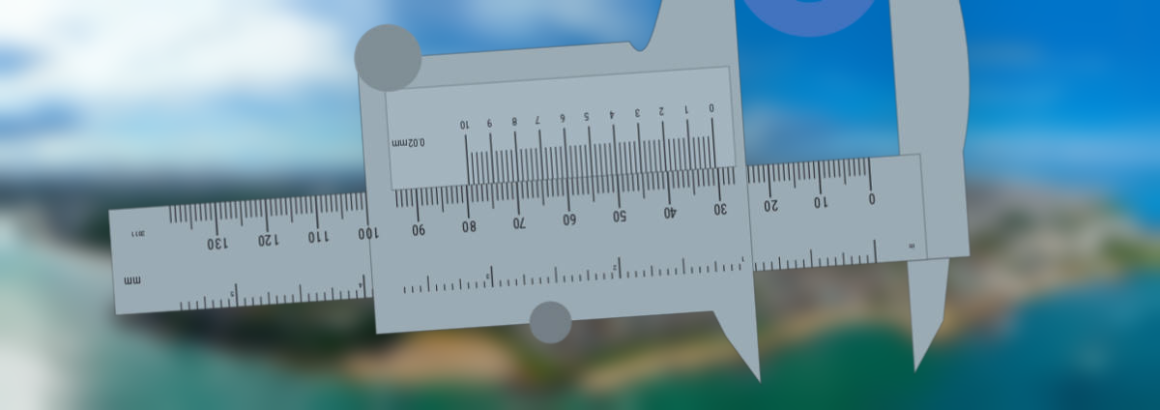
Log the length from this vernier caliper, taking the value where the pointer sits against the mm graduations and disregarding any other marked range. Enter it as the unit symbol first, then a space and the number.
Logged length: mm 30.5
